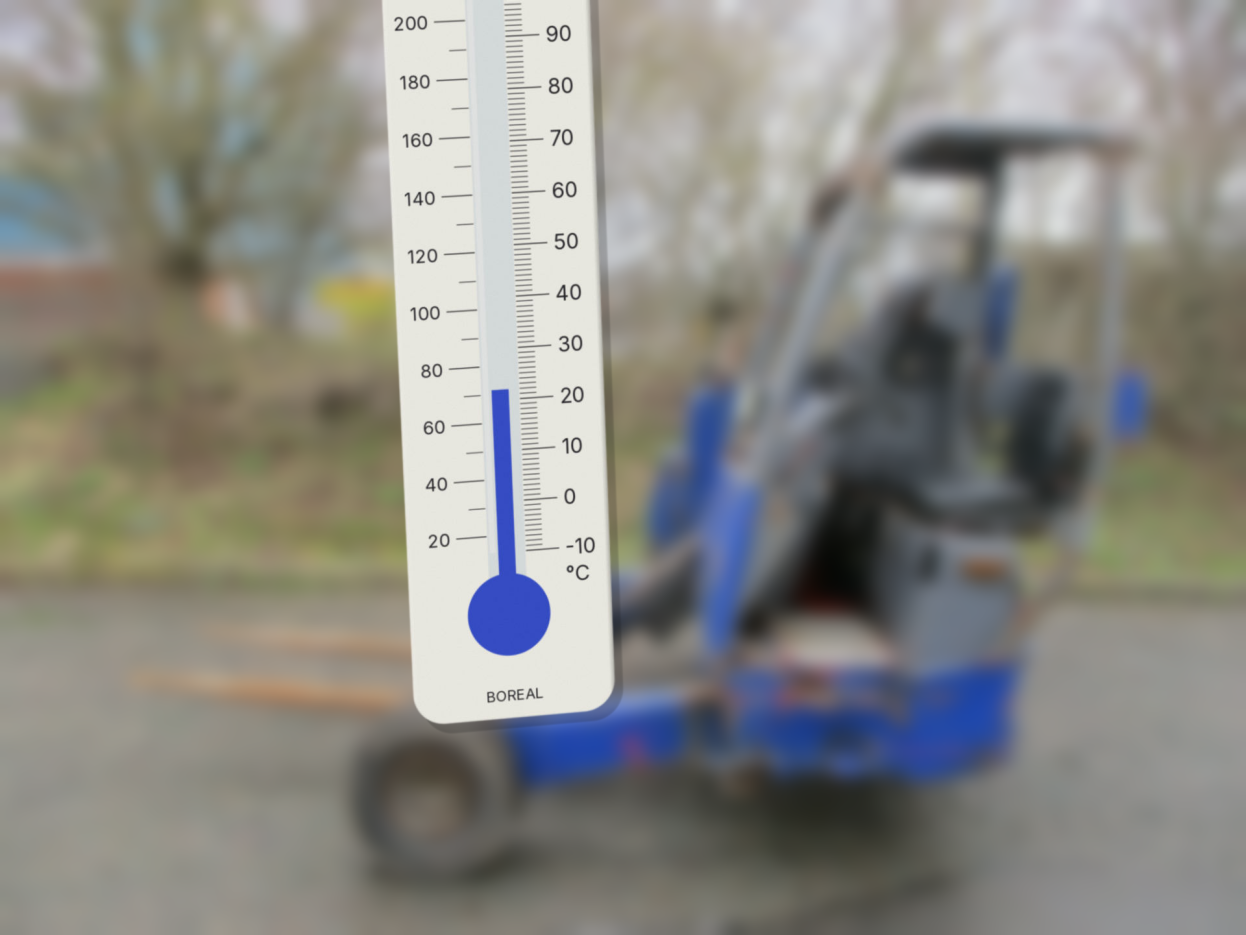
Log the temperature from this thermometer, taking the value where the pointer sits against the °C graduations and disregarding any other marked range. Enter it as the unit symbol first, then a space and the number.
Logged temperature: °C 22
